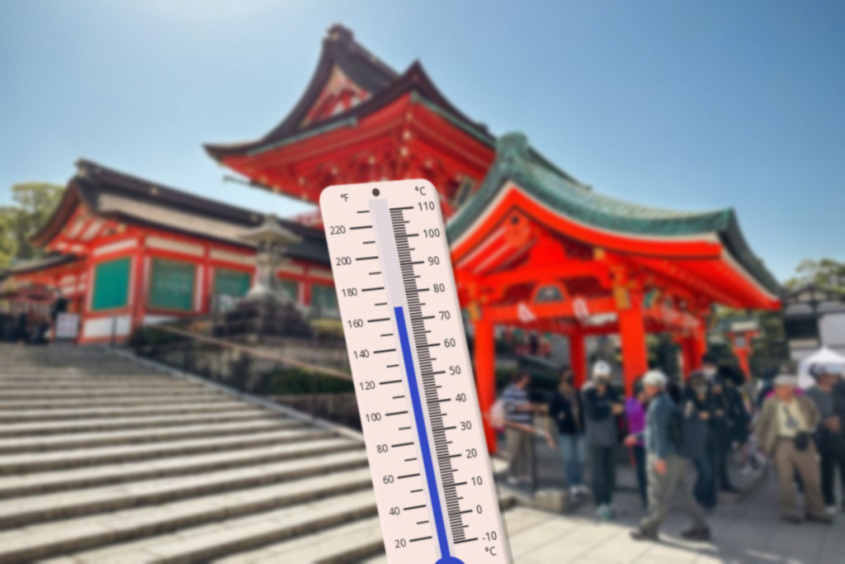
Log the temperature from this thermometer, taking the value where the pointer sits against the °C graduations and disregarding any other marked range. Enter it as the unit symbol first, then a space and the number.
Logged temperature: °C 75
